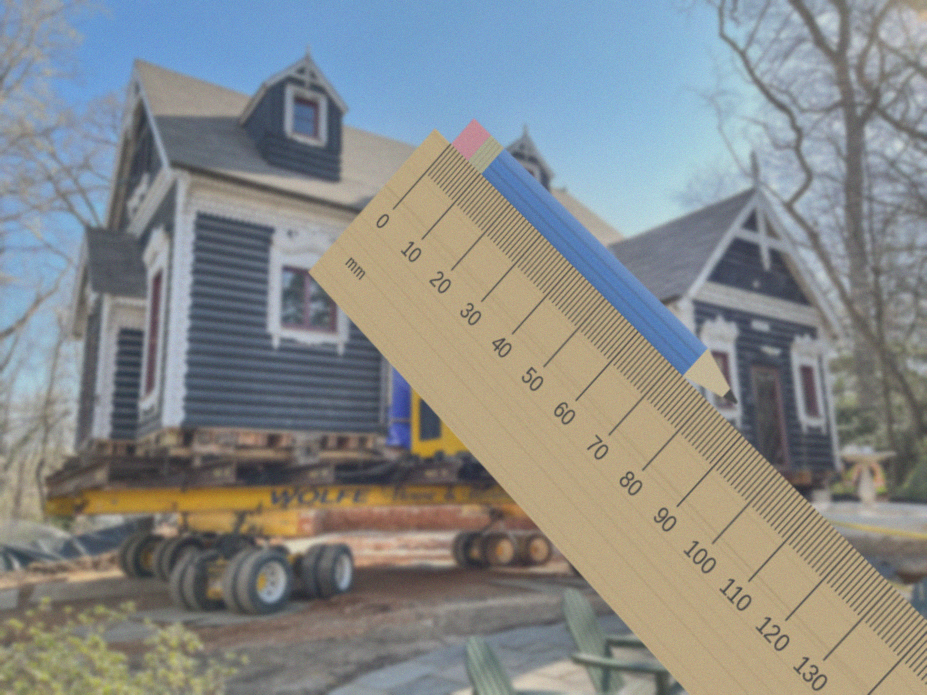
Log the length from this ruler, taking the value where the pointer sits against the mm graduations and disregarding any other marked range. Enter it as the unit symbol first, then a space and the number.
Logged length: mm 85
